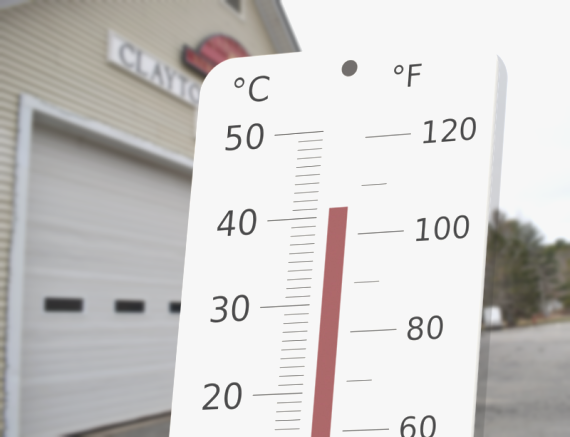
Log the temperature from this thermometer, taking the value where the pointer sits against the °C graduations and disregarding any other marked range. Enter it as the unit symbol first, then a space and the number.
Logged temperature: °C 41
